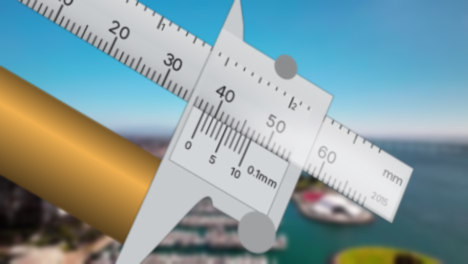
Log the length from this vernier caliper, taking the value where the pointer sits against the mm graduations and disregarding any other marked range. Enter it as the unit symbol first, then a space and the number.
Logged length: mm 38.0
